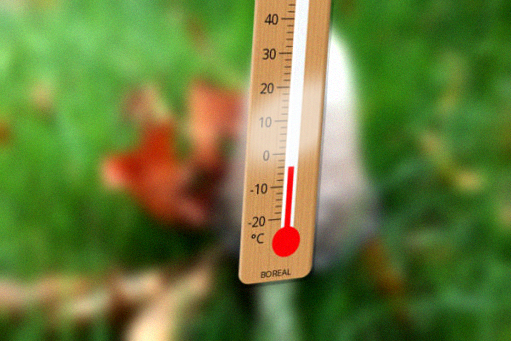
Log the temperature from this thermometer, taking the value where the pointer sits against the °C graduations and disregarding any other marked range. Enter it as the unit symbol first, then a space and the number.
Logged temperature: °C -4
